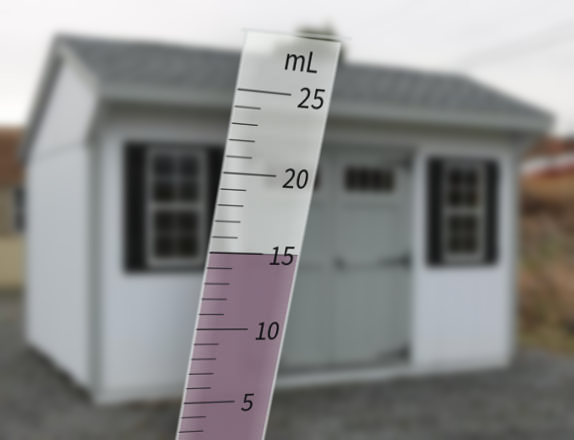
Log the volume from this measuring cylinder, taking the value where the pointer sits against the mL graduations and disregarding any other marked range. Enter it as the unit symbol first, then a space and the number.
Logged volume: mL 15
